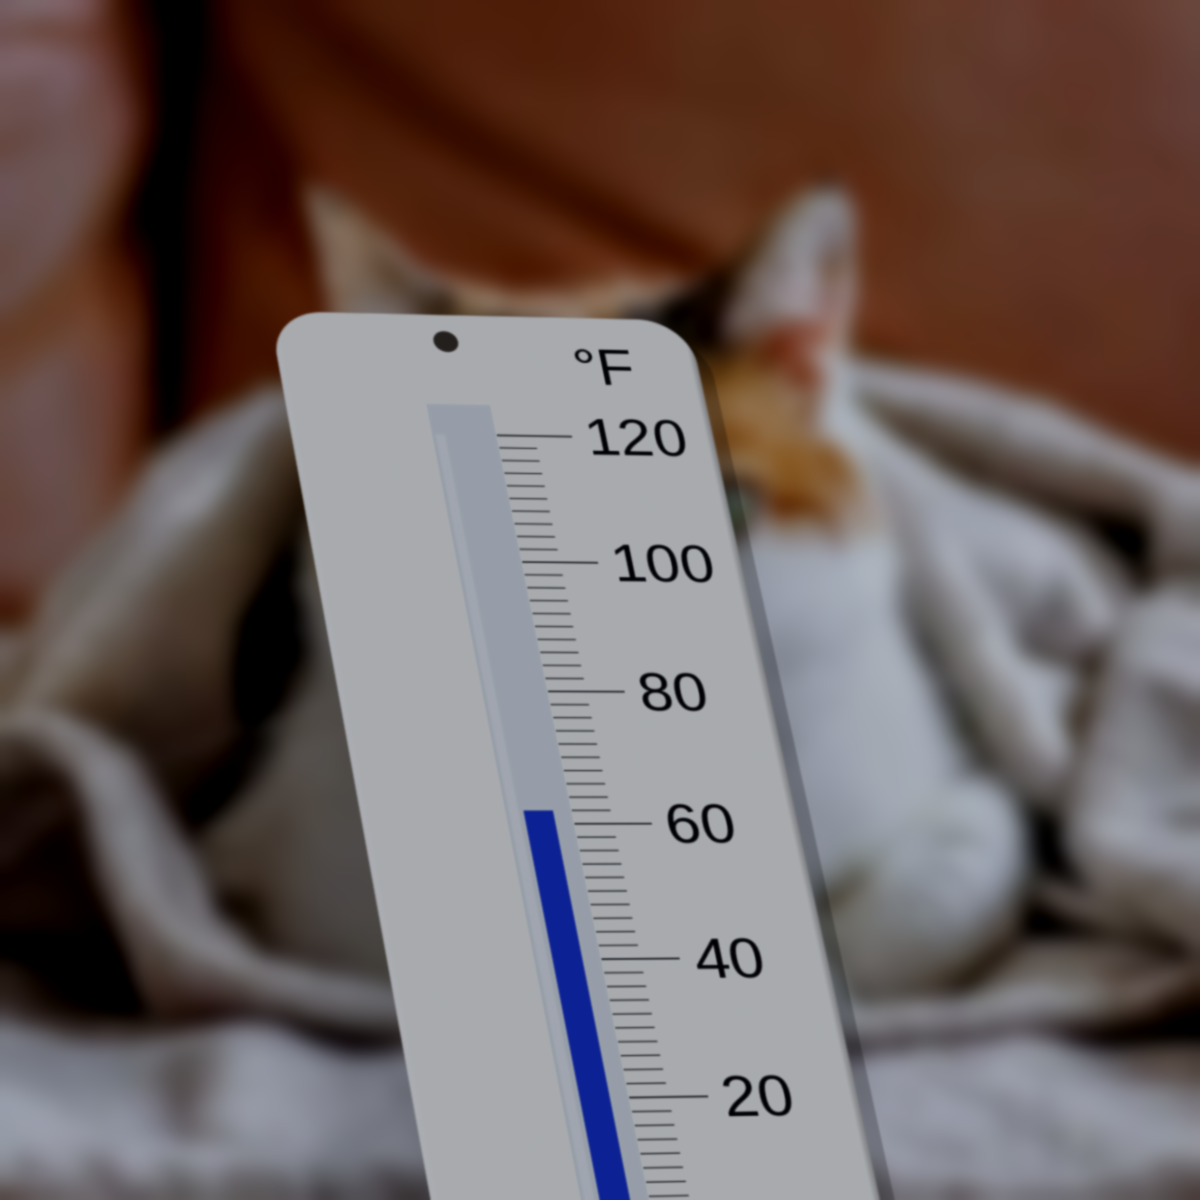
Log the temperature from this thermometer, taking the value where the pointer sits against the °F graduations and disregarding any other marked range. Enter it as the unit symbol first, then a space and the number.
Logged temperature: °F 62
